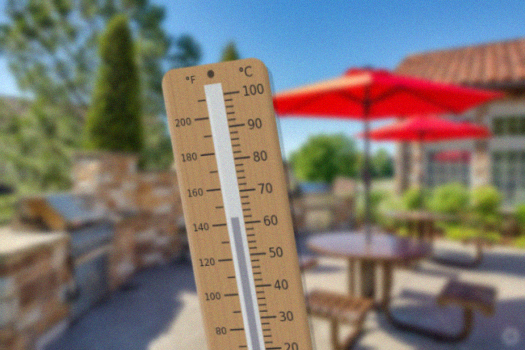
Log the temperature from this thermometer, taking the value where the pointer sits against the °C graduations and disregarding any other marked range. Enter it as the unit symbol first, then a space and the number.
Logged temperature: °C 62
